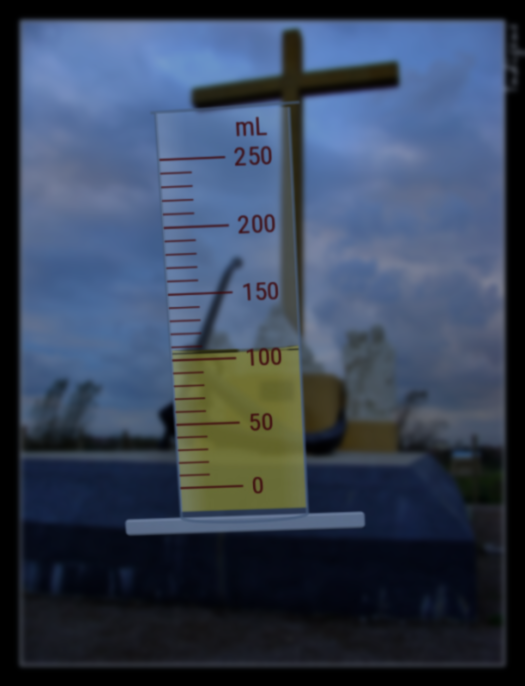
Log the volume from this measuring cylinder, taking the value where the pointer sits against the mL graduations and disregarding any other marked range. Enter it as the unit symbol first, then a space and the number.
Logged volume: mL 105
